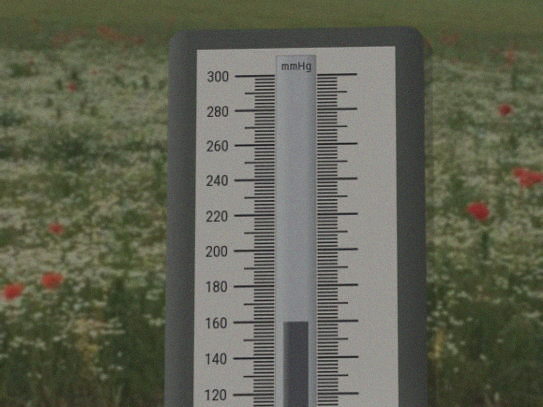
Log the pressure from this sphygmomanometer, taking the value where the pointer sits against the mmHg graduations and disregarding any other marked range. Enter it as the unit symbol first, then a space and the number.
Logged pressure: mmHg 160
